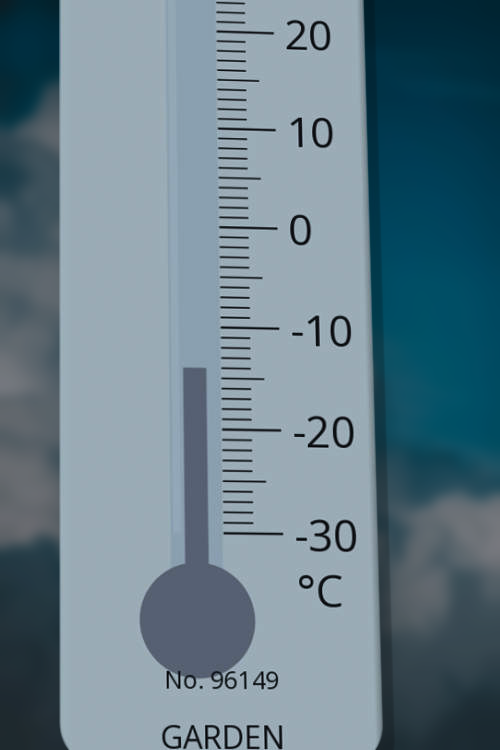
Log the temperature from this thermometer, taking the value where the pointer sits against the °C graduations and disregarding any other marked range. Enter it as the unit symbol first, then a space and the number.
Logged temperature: °C -14
